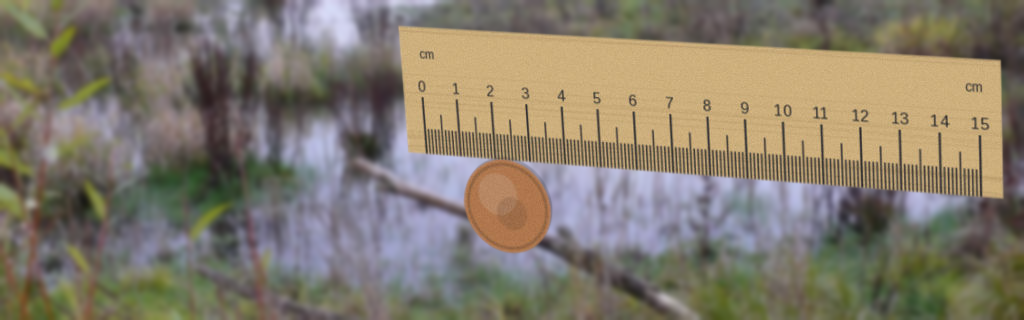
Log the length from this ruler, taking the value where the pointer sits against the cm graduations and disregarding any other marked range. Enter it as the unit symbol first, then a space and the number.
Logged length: cm 2.5
